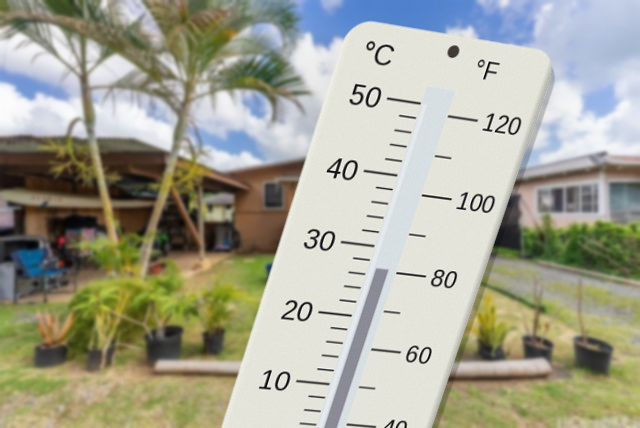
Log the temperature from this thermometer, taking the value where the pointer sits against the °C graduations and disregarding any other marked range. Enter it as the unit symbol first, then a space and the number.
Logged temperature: °C 27
